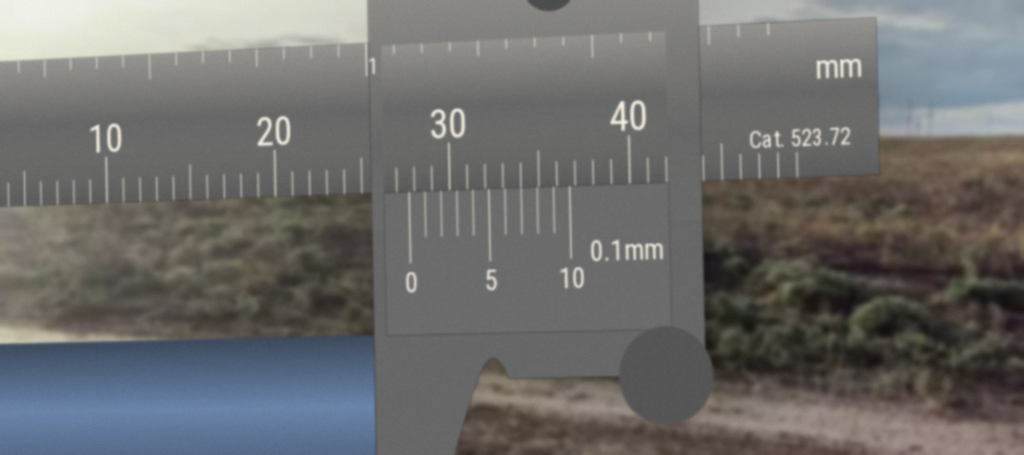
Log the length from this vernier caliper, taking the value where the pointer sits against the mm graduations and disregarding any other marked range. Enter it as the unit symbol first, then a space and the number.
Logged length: mm 27.7
